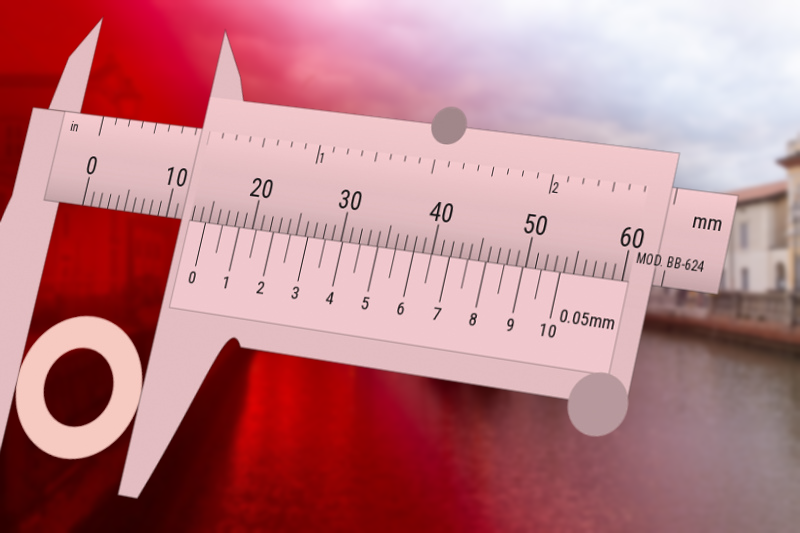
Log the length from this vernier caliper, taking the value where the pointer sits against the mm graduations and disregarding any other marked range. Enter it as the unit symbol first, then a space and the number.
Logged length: mm 14.6
